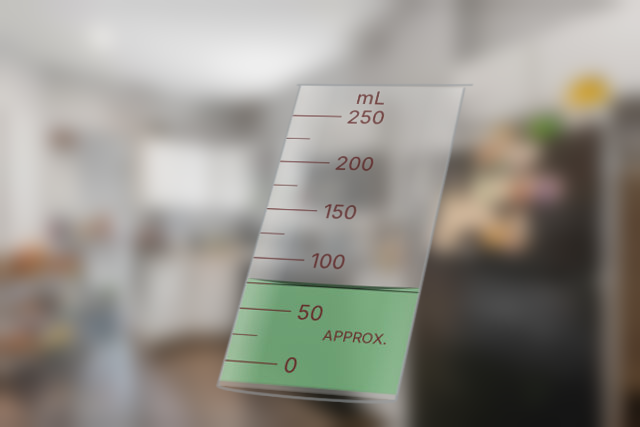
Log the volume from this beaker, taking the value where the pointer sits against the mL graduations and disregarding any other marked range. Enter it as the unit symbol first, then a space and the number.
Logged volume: mL 75
